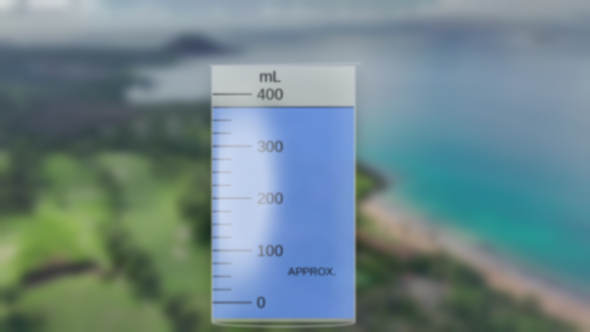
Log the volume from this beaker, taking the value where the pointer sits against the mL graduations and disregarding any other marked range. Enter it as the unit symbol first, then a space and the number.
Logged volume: mL 375
